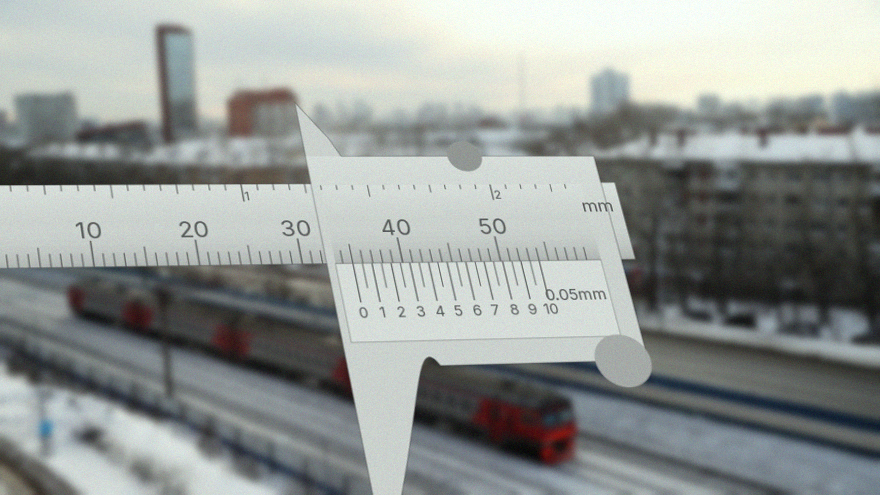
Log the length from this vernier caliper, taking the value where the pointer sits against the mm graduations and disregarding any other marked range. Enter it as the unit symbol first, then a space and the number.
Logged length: mm 35.0
